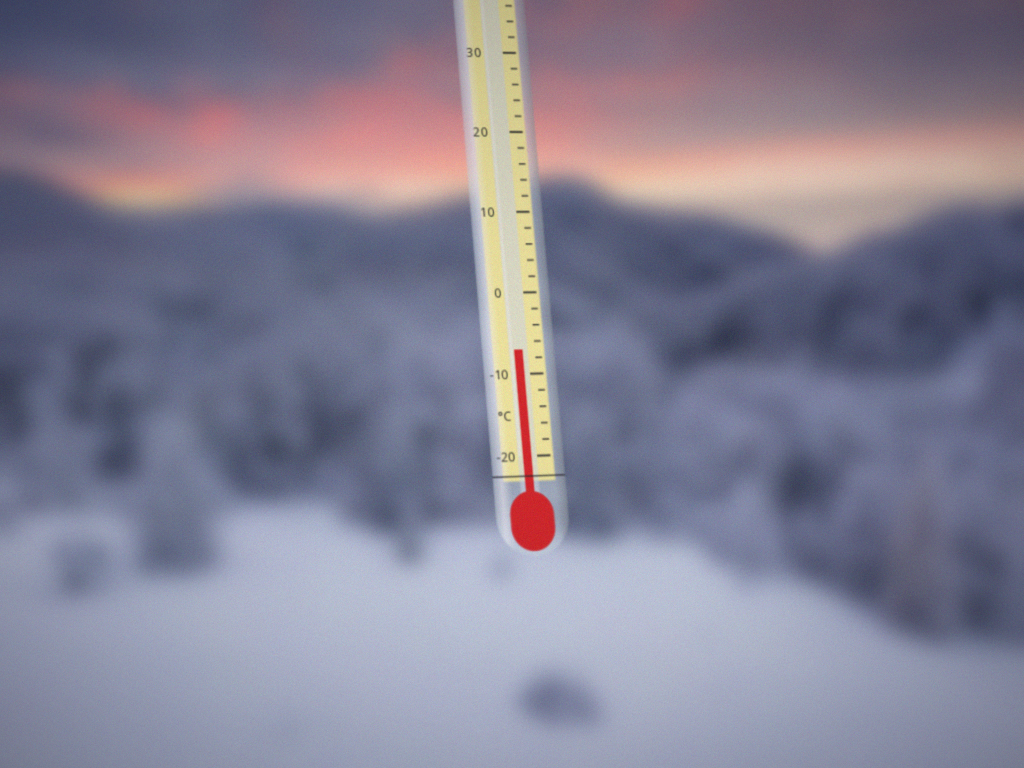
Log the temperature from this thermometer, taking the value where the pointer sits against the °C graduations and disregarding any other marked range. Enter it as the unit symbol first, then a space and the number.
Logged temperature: °C -7
